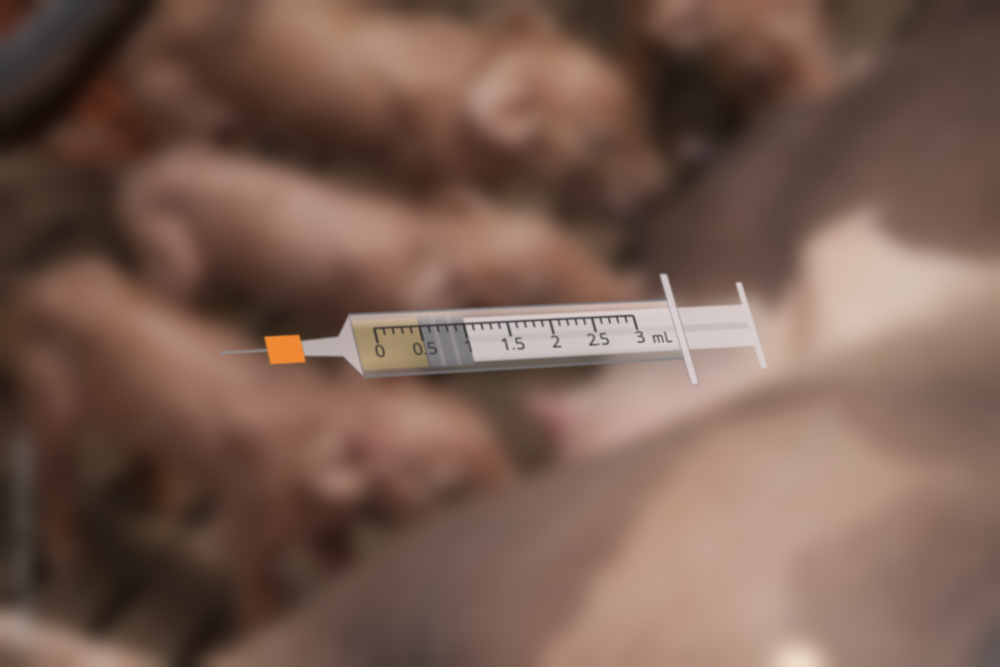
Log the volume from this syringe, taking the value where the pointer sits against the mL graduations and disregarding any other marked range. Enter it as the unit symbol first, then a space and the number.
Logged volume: mL 0.5
